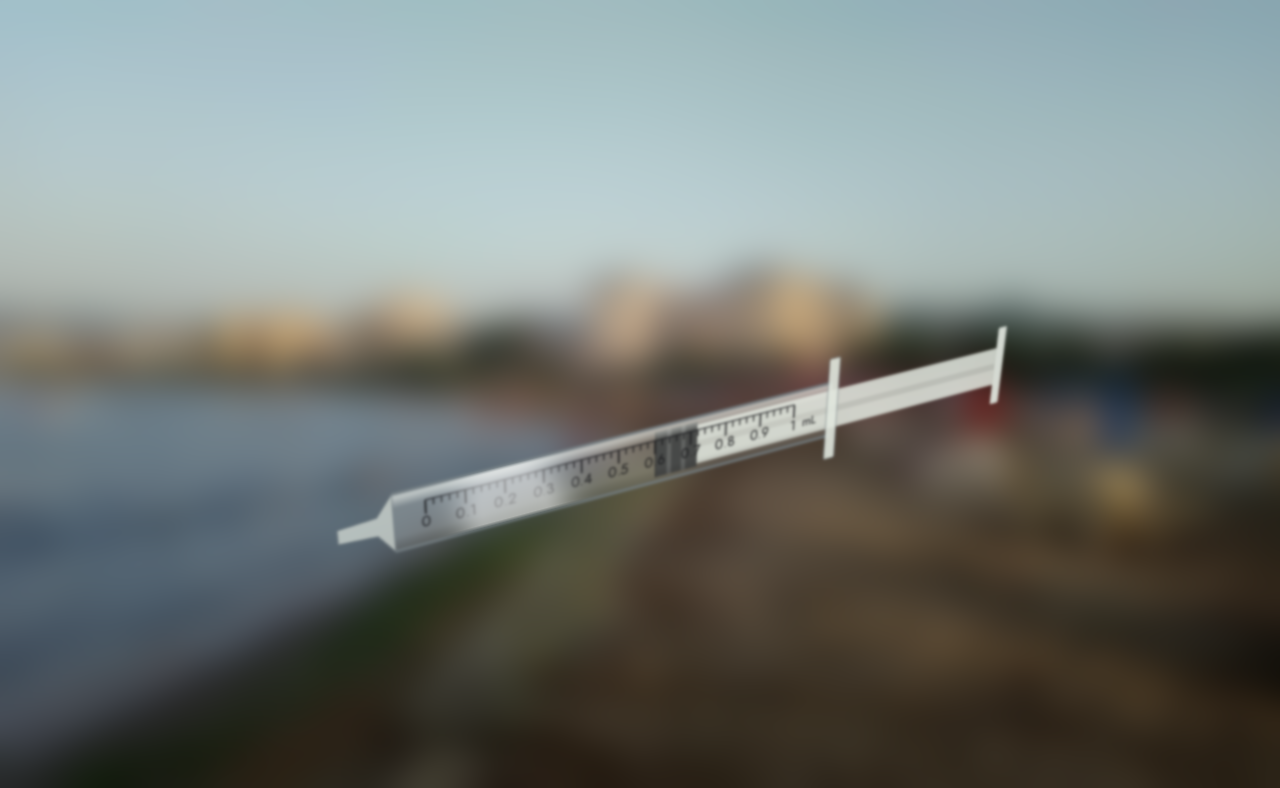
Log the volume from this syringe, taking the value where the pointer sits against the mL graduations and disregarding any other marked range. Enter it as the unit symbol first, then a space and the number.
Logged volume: mL 0.6
